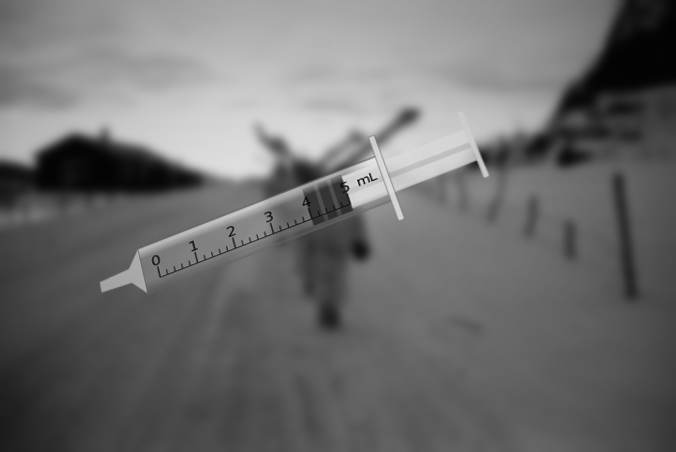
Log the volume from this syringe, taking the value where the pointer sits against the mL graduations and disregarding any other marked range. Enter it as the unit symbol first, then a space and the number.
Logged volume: mL 4
